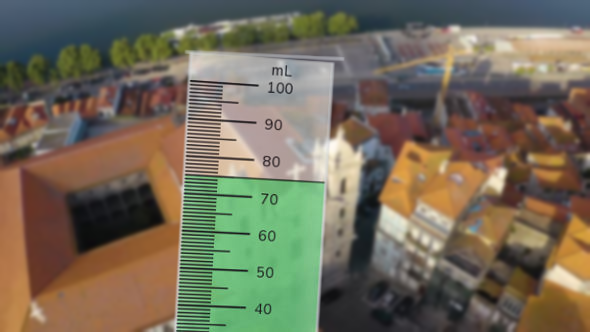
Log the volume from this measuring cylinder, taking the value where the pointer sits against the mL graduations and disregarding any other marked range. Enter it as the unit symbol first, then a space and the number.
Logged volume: mL 75
